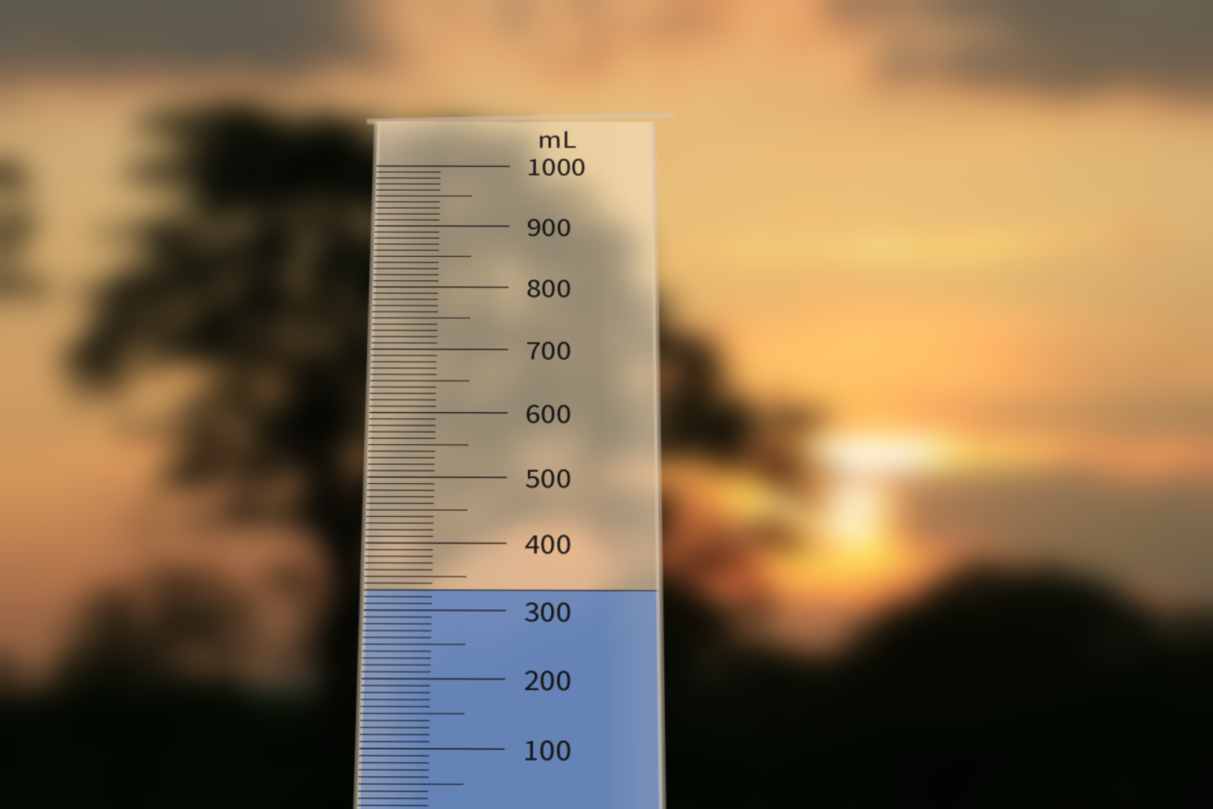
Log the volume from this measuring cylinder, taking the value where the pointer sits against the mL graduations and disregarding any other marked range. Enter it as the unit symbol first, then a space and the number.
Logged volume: mL 330
